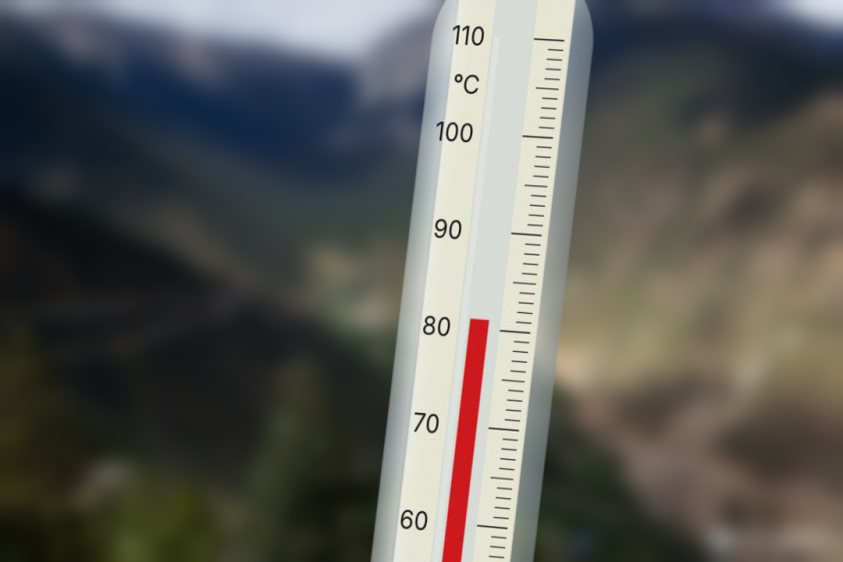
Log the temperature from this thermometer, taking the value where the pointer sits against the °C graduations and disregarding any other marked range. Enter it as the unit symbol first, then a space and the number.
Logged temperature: °C 81
